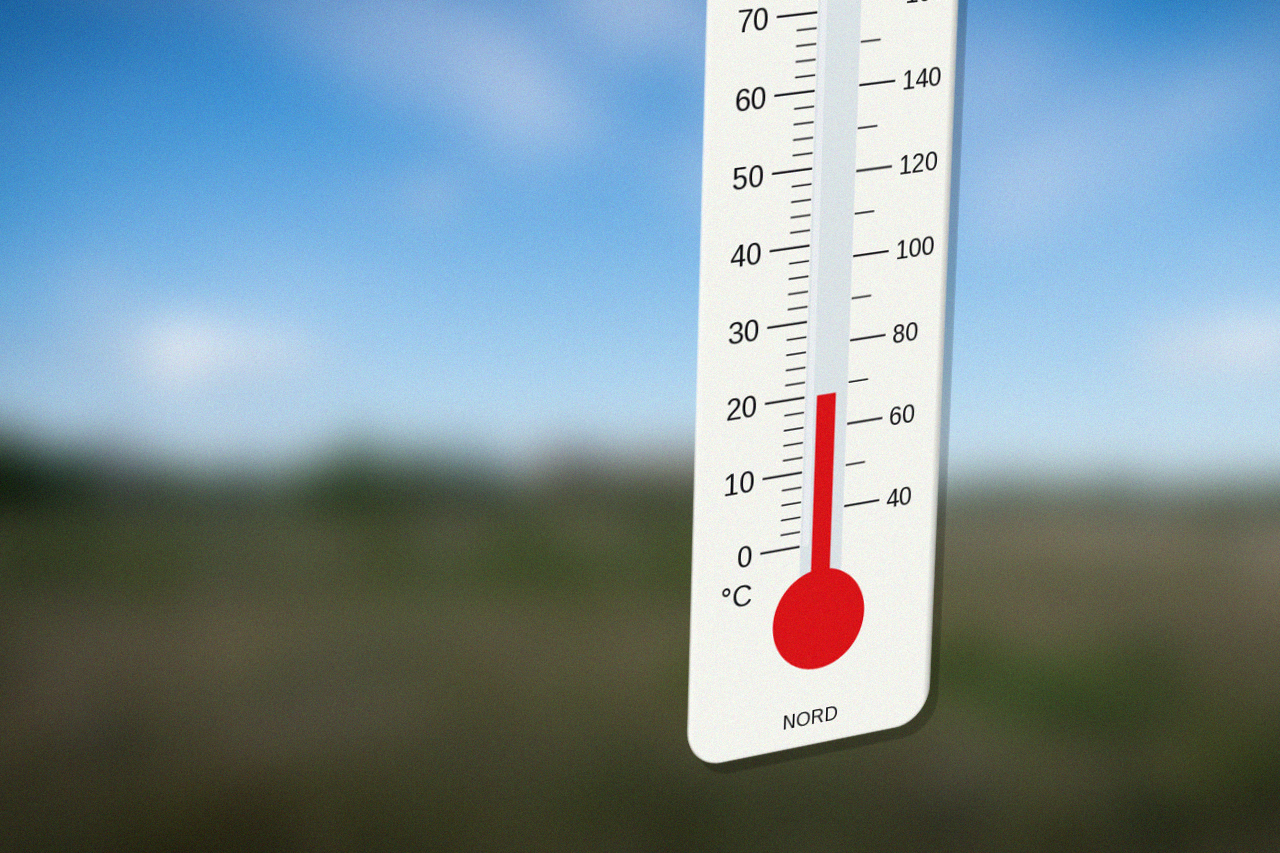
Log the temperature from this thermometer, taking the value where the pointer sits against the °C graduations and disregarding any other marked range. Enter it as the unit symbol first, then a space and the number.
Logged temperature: °C 20
